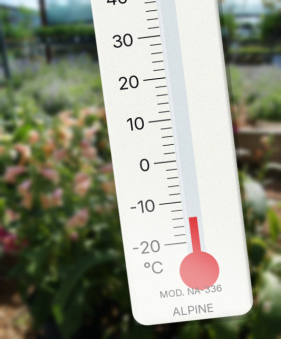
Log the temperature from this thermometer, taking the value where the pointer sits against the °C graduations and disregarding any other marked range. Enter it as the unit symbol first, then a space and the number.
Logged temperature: °C -14
